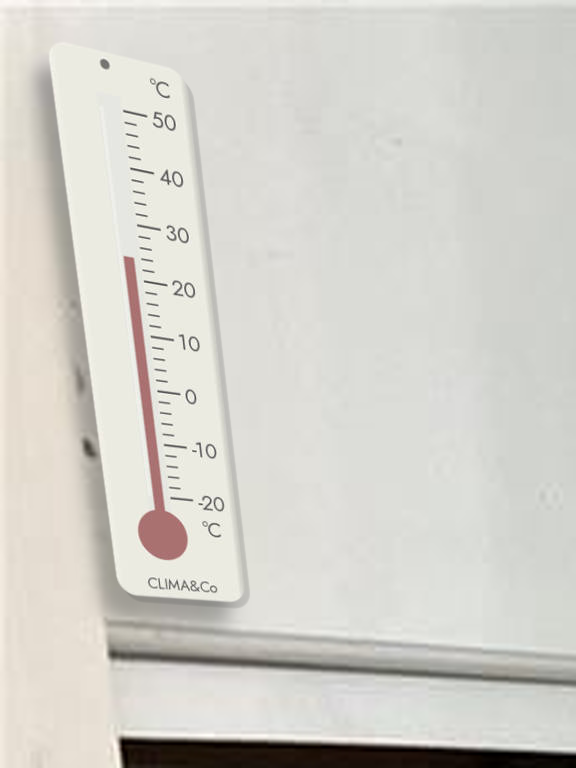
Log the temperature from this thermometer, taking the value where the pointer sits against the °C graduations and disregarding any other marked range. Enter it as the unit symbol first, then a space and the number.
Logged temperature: °C 24
